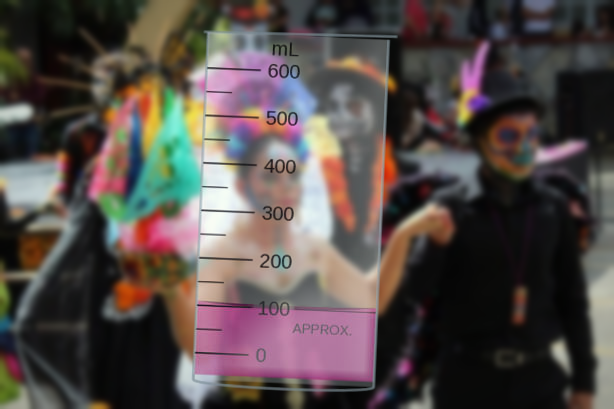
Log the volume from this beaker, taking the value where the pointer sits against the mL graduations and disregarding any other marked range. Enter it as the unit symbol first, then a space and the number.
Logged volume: mL 100
